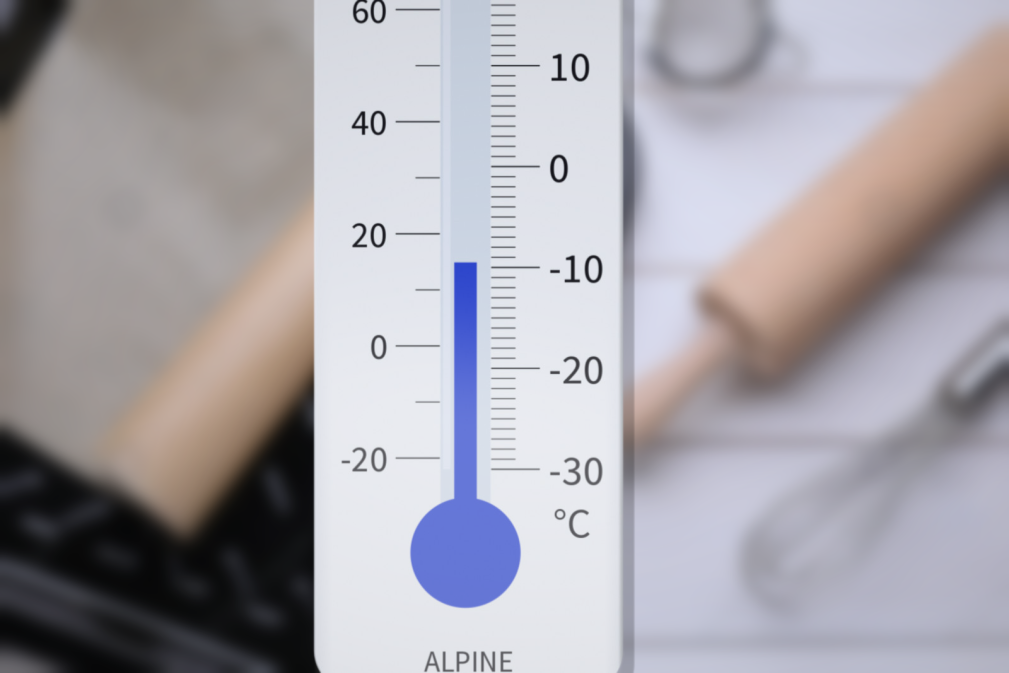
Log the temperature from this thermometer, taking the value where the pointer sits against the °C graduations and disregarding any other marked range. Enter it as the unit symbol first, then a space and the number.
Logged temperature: °C -9.5
